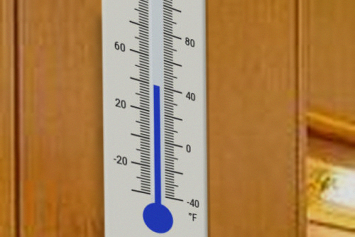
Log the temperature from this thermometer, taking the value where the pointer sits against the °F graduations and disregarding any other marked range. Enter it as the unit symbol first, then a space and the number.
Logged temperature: °F 40
